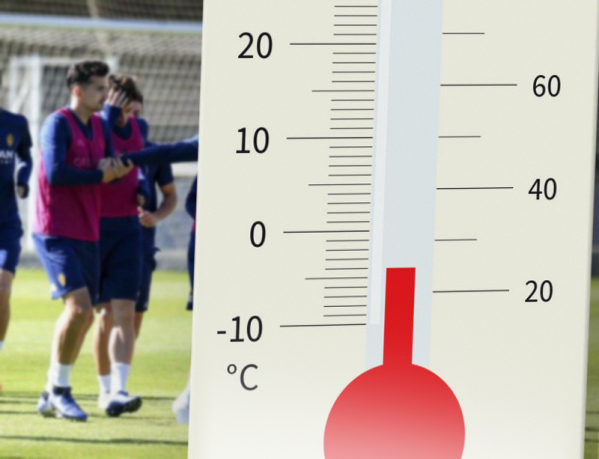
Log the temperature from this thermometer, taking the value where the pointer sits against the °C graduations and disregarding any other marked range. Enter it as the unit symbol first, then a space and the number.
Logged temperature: °C -4
